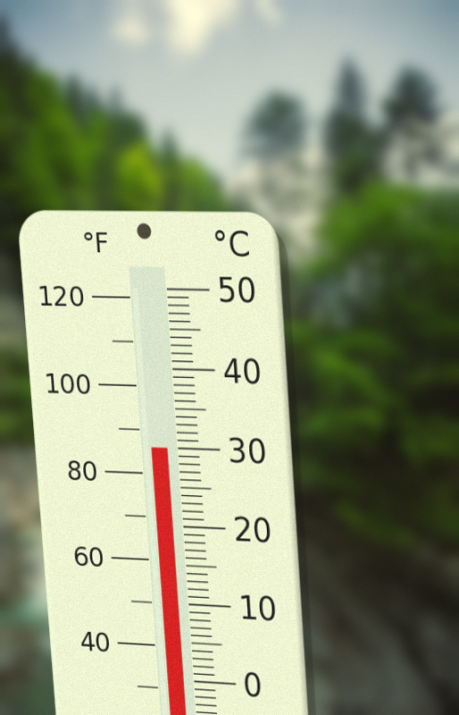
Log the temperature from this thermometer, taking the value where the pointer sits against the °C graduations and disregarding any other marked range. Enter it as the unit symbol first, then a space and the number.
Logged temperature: °C 30
